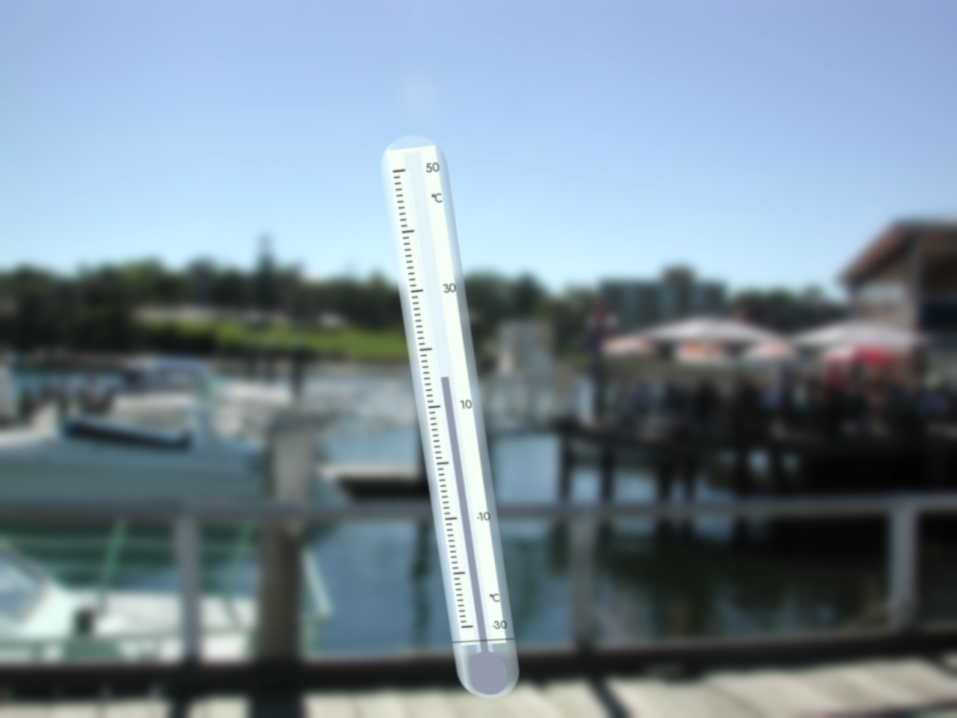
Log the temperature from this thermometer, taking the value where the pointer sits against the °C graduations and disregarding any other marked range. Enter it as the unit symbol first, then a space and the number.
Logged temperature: °C 15
